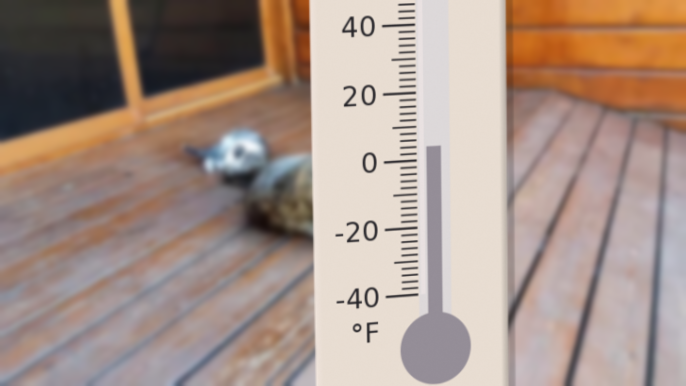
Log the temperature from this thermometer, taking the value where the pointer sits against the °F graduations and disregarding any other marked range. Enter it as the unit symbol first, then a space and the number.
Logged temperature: °F 4
